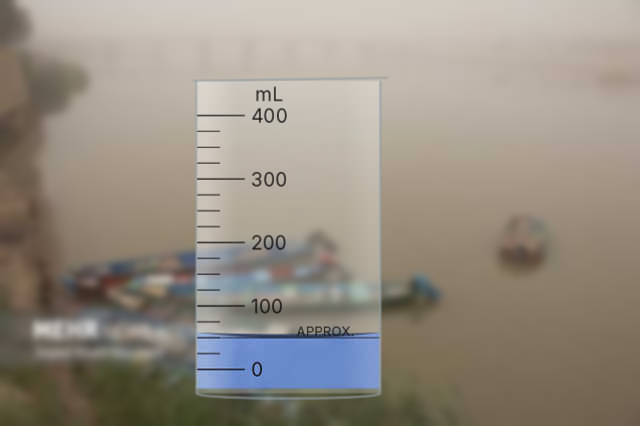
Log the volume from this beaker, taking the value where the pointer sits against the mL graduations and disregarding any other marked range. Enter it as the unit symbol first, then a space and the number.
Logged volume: mL 50
